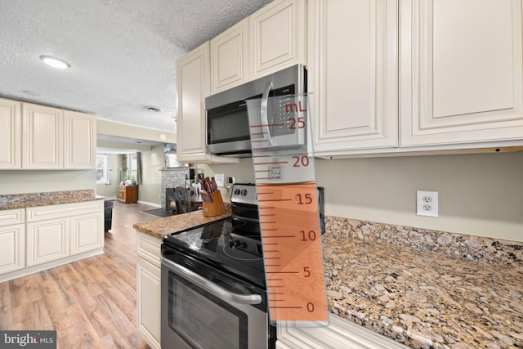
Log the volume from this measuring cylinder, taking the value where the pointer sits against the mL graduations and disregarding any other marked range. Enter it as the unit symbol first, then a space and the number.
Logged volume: mL 17
